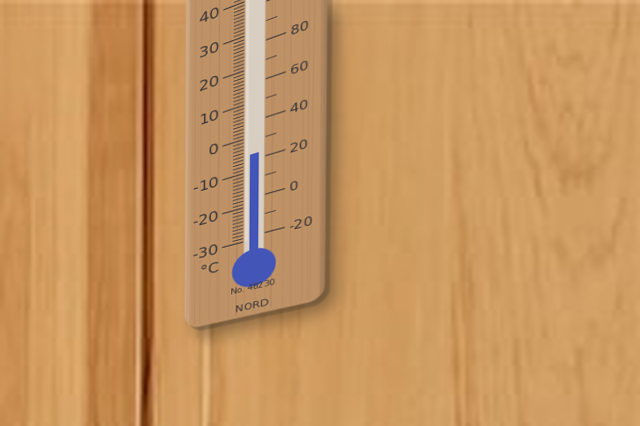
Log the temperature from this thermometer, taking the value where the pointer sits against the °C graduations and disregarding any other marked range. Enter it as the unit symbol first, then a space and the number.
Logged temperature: °C -5
